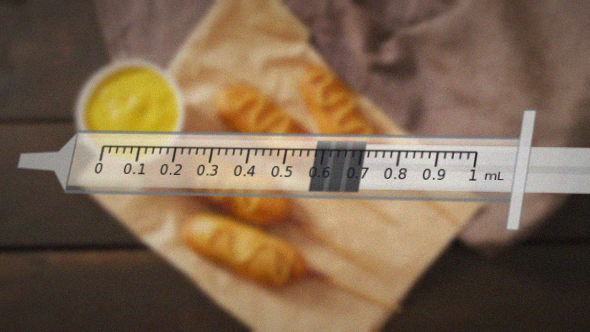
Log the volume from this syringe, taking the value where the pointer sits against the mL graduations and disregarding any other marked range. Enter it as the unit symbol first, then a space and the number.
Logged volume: mL 0.58
